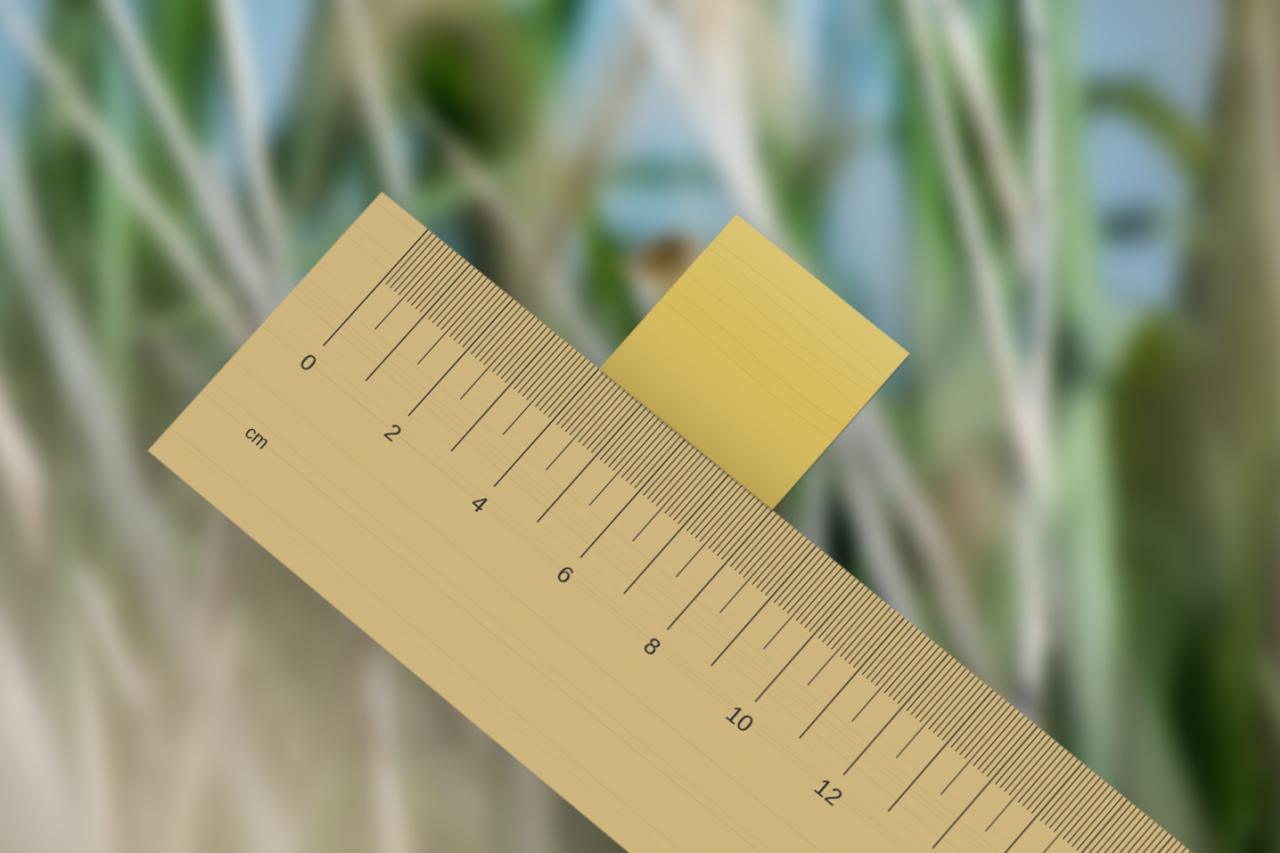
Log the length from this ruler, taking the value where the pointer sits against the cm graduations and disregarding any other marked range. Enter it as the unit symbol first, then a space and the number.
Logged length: cm 4
